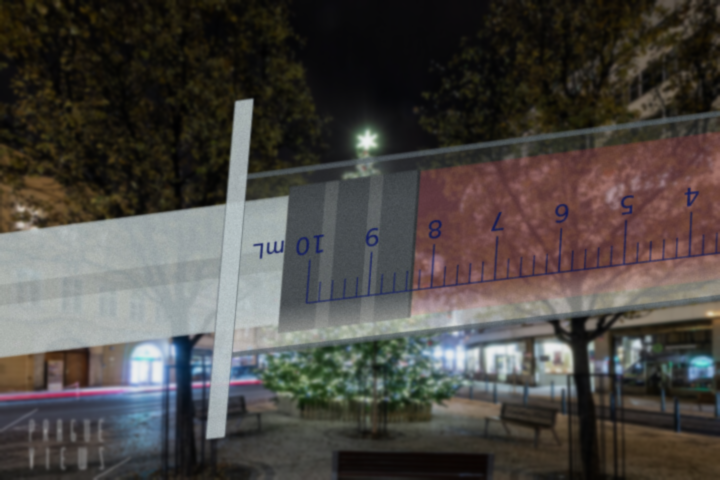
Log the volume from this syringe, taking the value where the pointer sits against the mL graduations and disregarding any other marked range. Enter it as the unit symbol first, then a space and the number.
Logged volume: mL 8.3
